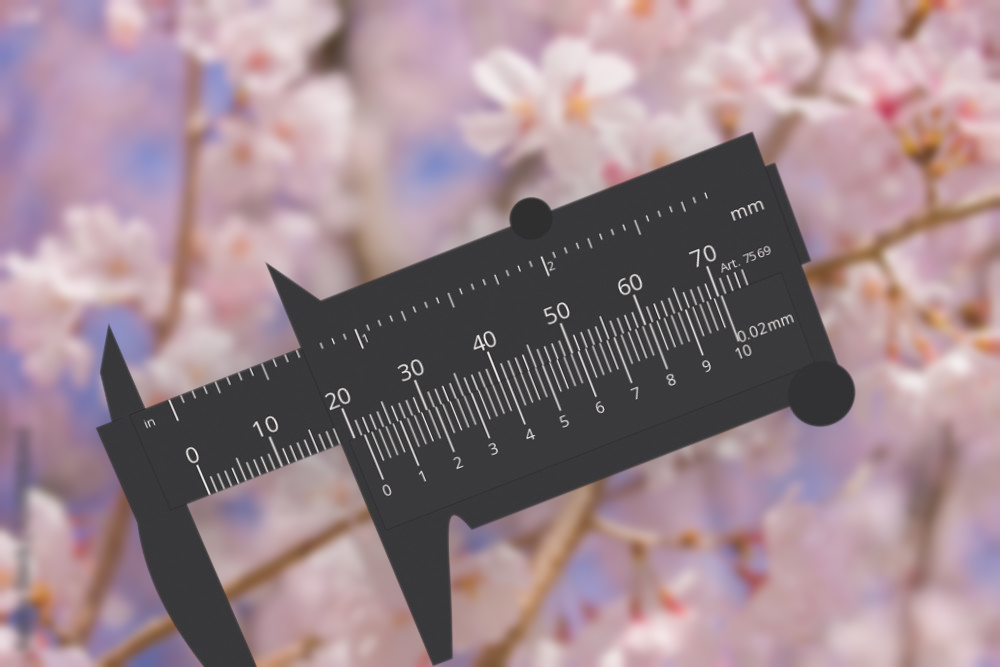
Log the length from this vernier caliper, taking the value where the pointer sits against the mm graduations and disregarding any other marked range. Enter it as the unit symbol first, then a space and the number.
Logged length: mm 21.4
